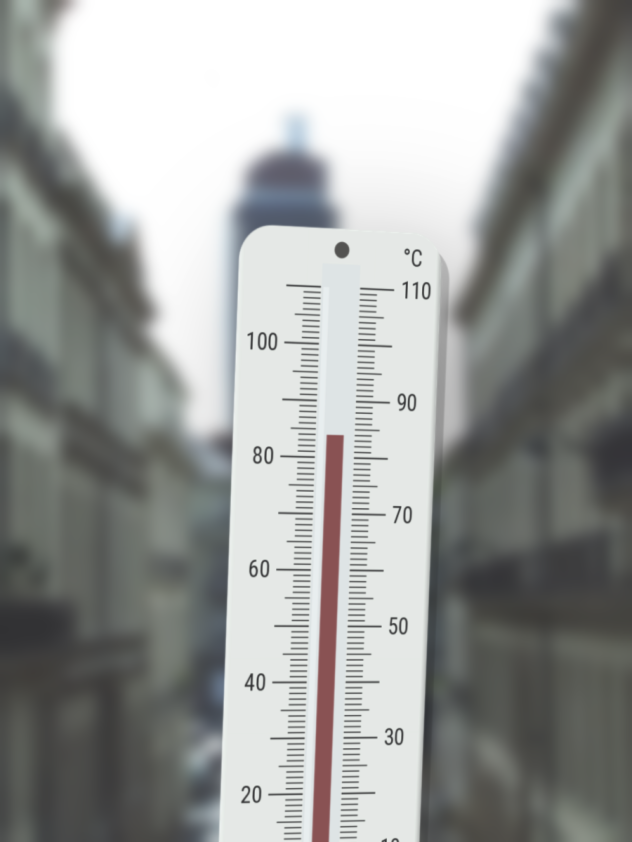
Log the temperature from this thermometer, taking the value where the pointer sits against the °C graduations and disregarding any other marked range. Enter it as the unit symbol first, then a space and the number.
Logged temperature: °C 84
